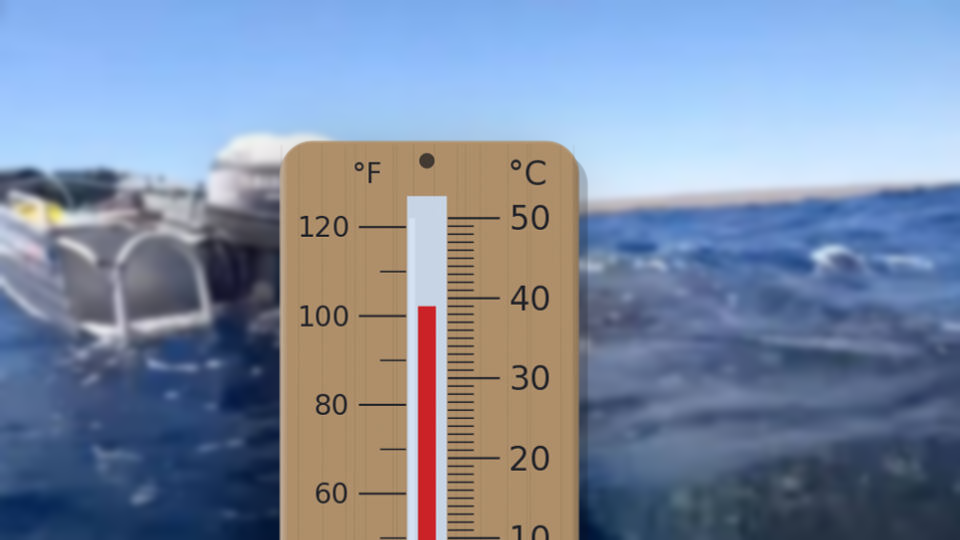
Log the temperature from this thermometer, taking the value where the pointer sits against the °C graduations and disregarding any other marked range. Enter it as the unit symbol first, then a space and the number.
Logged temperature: °C 39
